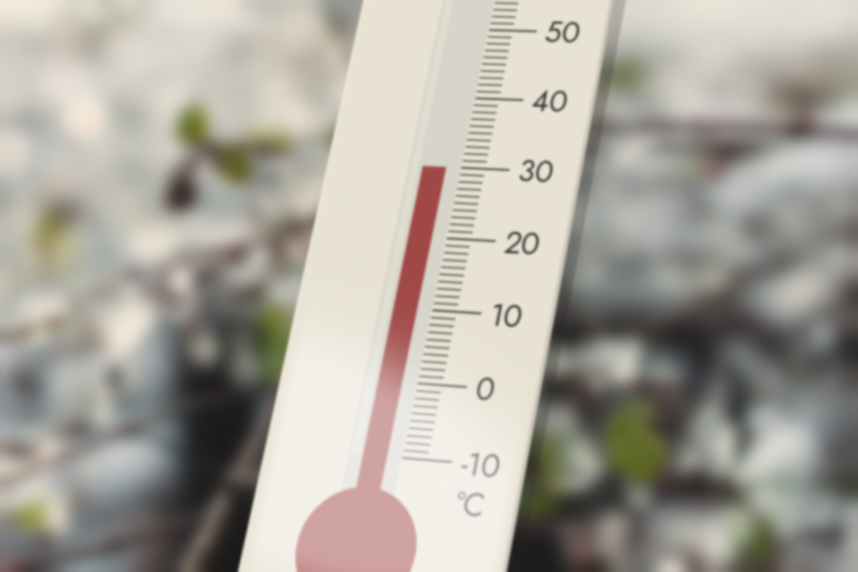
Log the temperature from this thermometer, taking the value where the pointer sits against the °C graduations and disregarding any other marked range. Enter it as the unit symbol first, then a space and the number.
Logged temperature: °C 30
